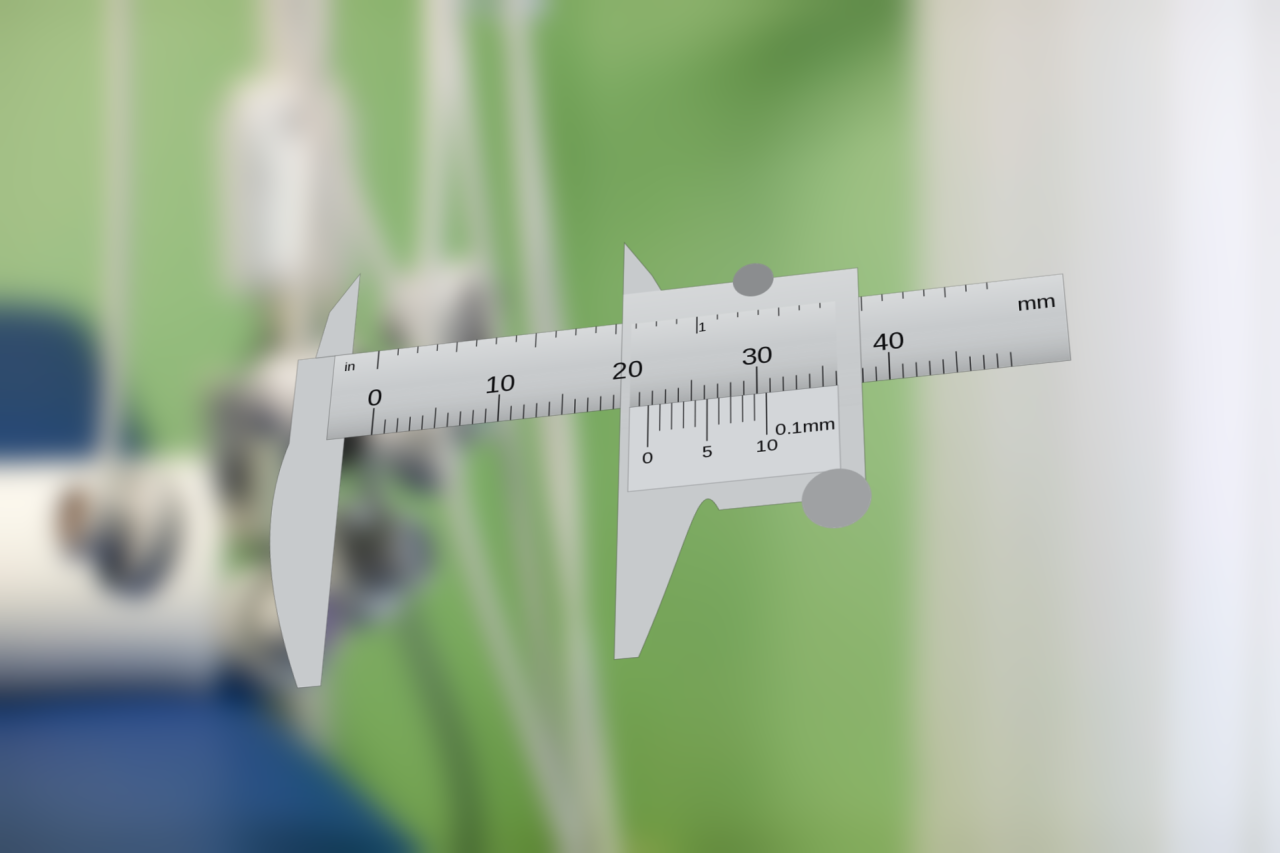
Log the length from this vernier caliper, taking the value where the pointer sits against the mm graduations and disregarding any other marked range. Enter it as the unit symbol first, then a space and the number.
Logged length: mm 21.7
